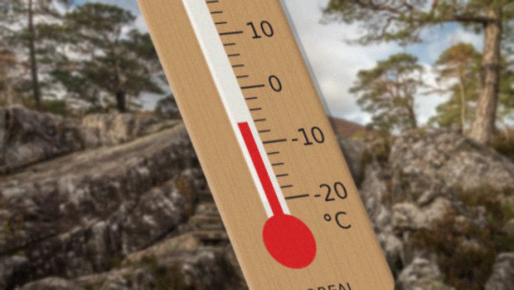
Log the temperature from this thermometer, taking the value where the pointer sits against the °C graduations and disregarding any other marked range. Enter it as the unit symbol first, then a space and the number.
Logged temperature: °C -6
